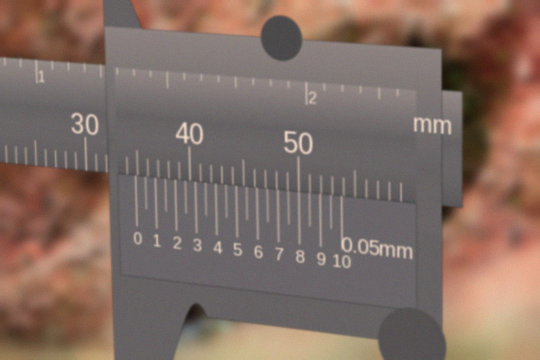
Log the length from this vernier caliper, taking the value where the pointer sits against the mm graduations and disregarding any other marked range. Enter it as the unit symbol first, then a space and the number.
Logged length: mm 34.8
